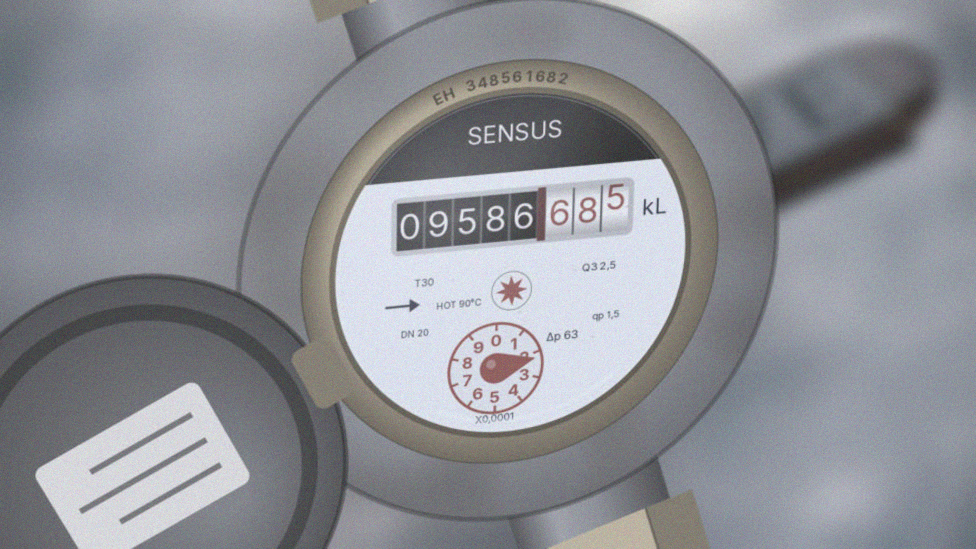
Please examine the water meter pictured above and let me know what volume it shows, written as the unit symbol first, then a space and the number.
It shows kL 9586.6852
